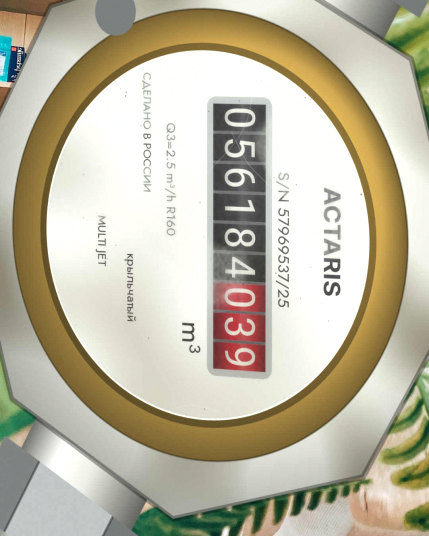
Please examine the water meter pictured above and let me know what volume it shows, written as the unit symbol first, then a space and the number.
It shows m³ 56184.039
